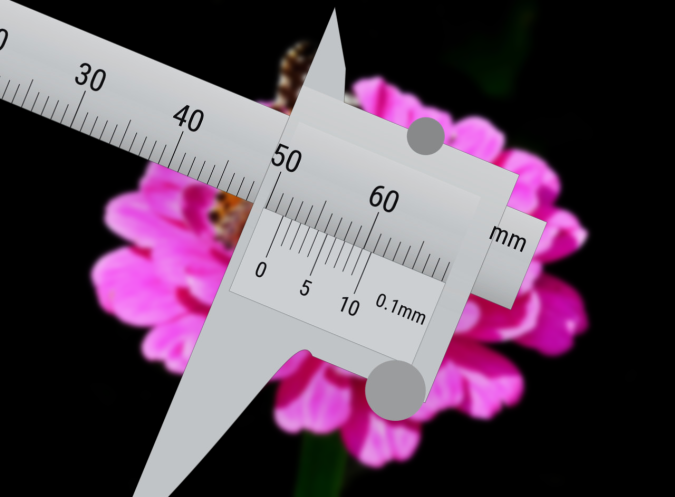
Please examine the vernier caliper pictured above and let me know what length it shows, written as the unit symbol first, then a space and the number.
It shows mm 51.8
